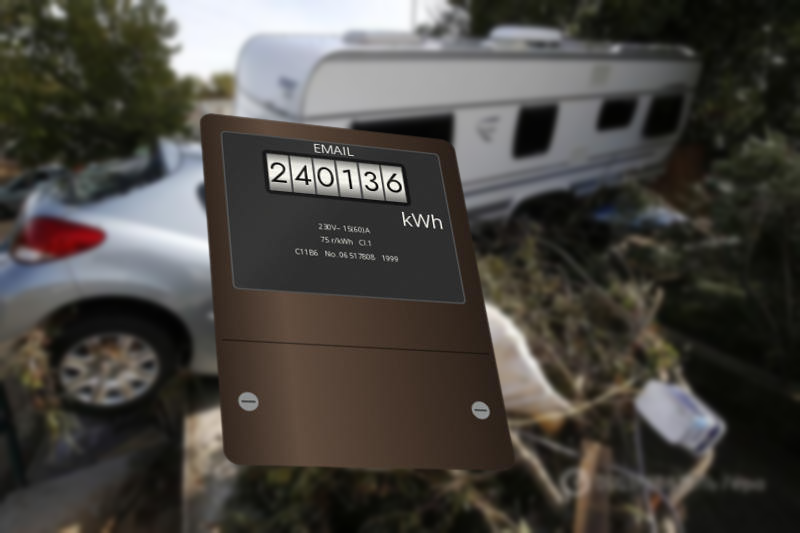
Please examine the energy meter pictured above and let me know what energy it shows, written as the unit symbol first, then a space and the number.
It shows kWh 240136
